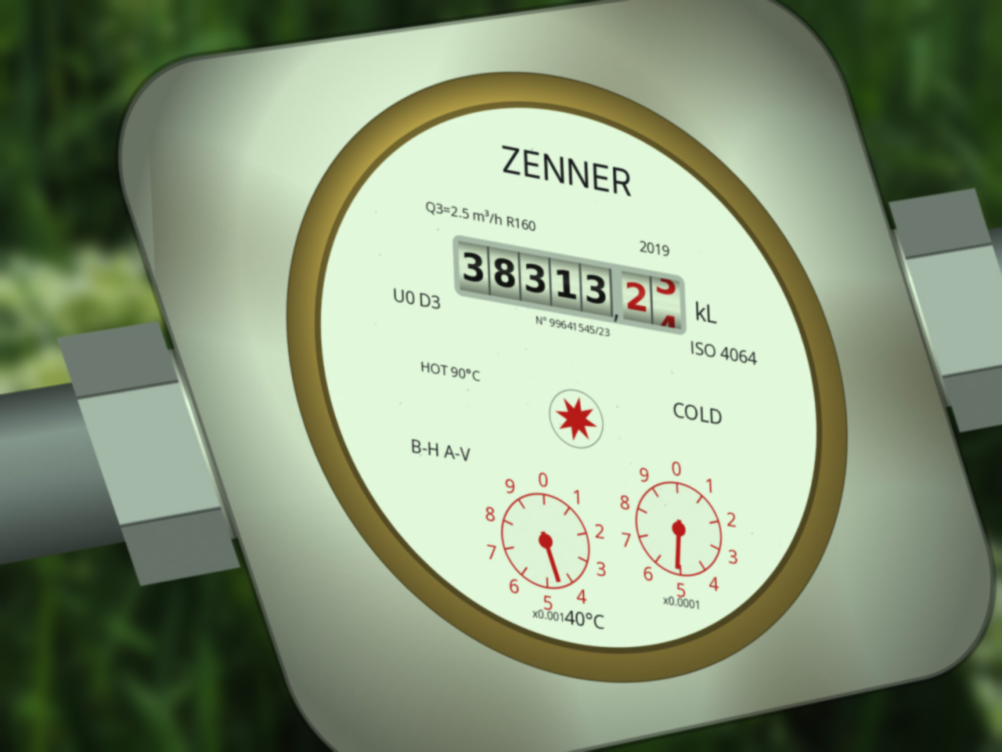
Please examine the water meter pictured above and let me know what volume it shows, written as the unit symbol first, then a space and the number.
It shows kL 38313.2345
